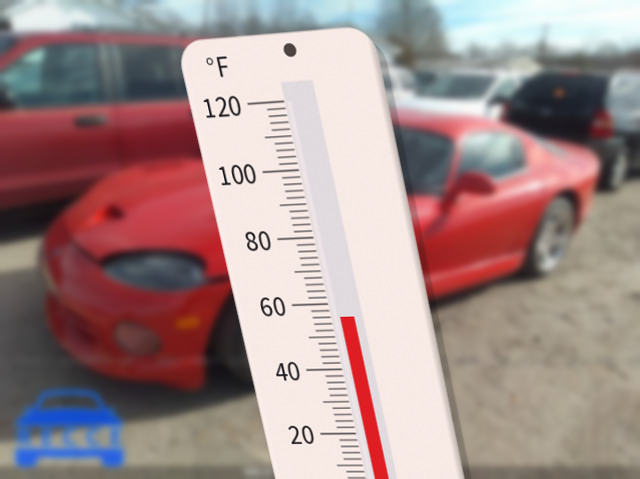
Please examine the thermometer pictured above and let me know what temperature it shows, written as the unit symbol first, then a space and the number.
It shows °F 56
